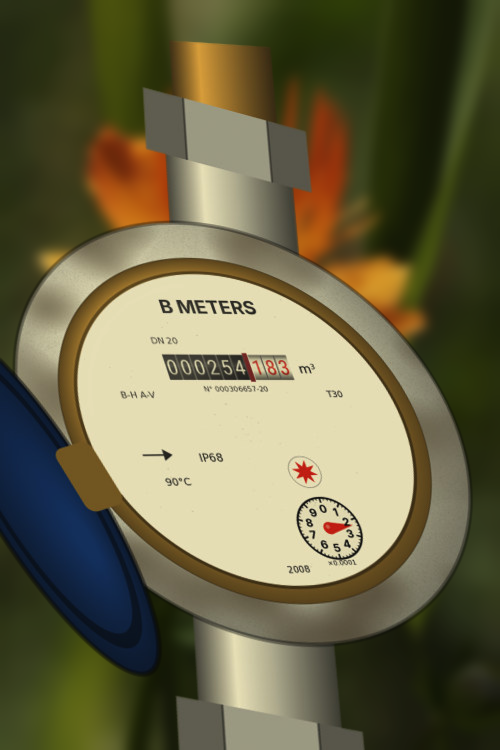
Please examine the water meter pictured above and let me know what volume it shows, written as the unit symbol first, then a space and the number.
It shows m³ 254.1832
